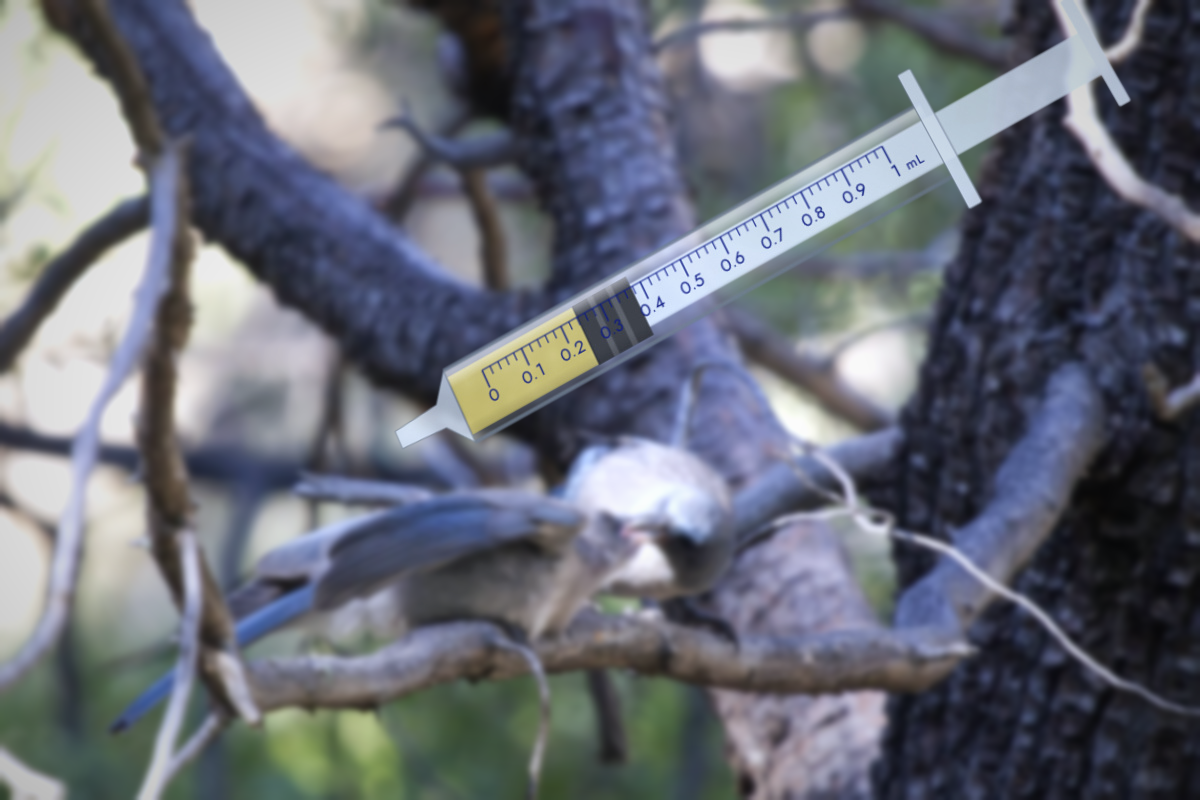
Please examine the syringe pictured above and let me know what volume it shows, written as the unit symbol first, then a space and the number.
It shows mL 0.24
